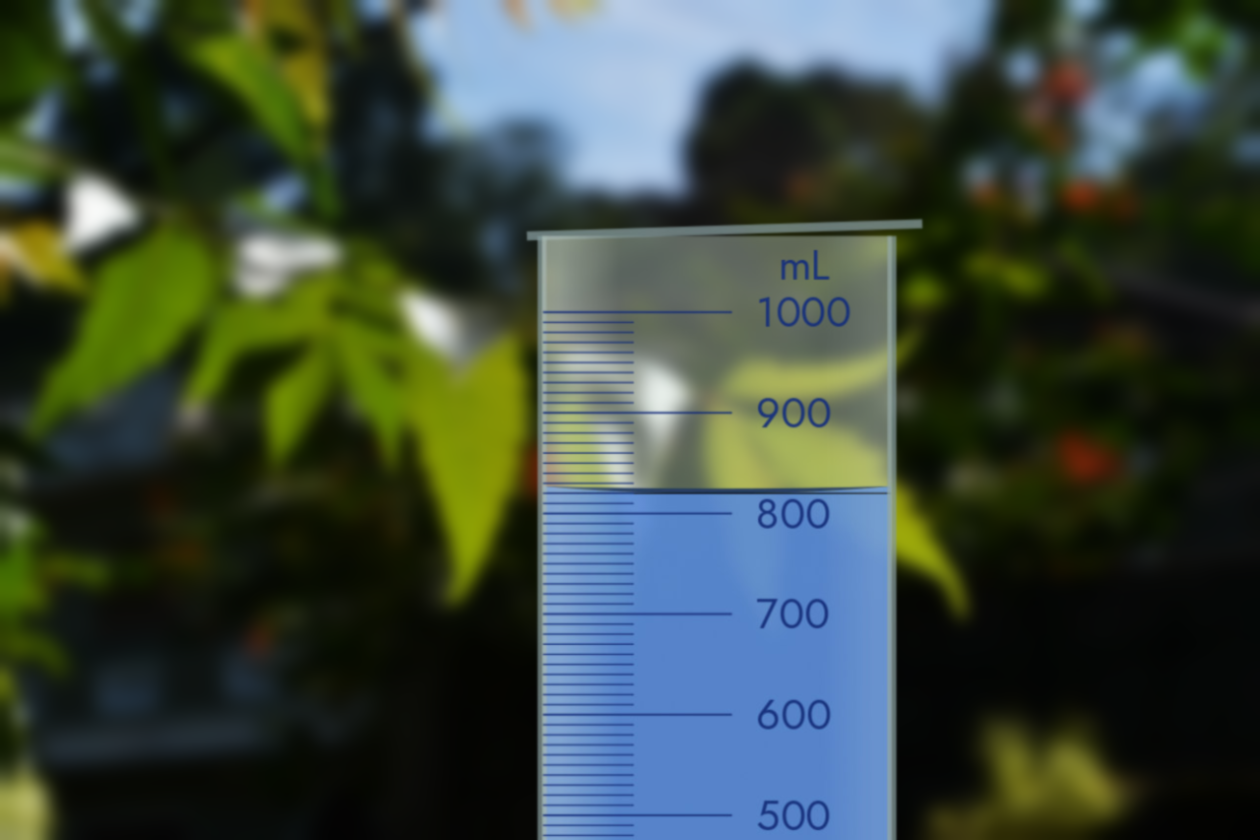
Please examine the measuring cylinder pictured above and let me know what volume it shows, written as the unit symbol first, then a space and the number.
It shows mL 820
